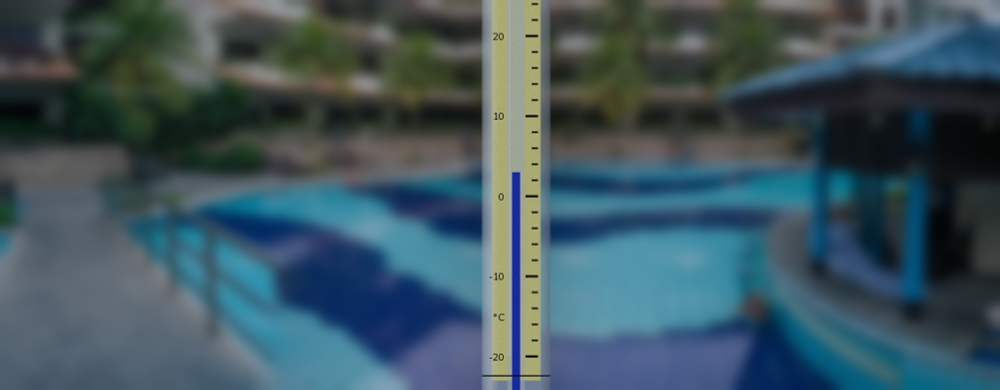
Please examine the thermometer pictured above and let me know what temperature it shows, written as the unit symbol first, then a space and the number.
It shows °C 3
